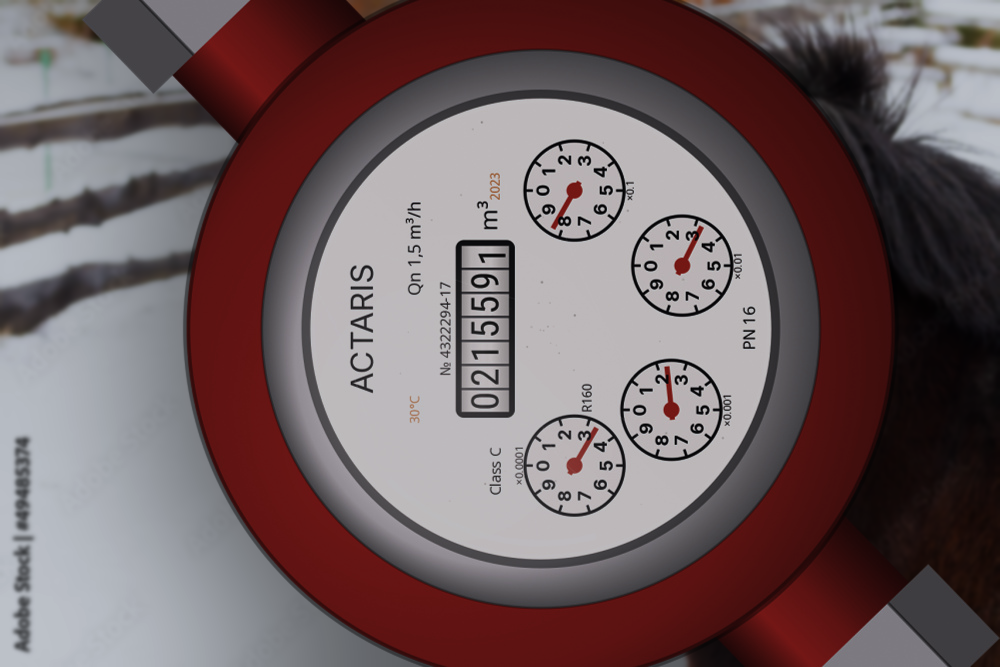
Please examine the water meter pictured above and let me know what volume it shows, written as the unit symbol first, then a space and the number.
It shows m³ 215590.8323
